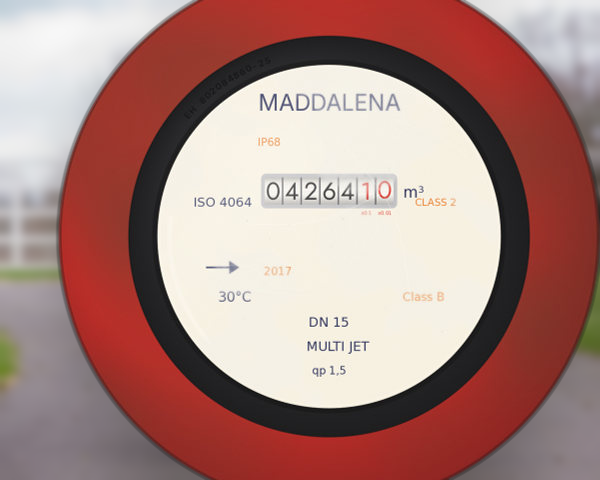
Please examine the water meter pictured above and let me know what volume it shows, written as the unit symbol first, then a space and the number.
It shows m³ 4264.10
